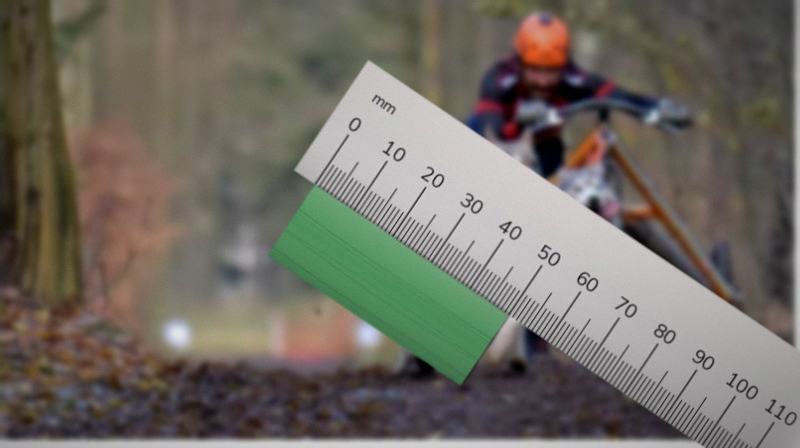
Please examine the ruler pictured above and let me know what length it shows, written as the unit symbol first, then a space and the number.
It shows mm 50
